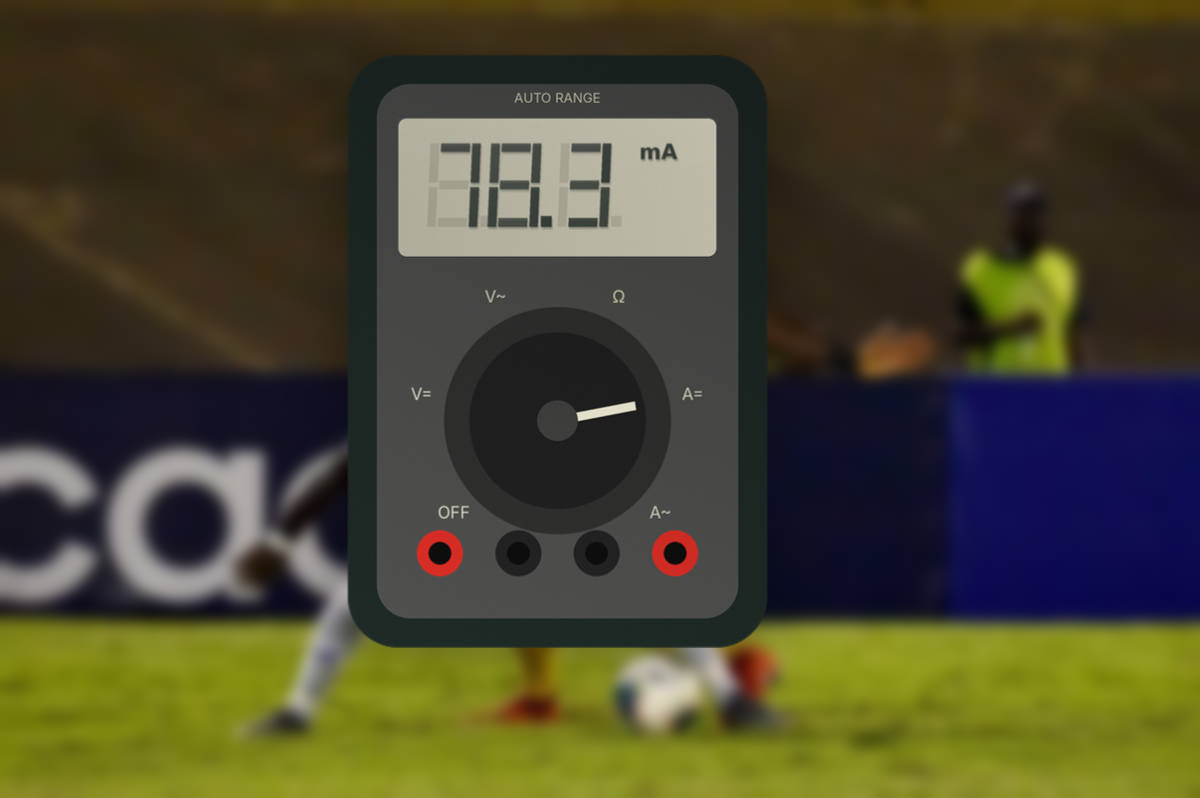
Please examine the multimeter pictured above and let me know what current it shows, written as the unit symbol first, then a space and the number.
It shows mA 78.3
